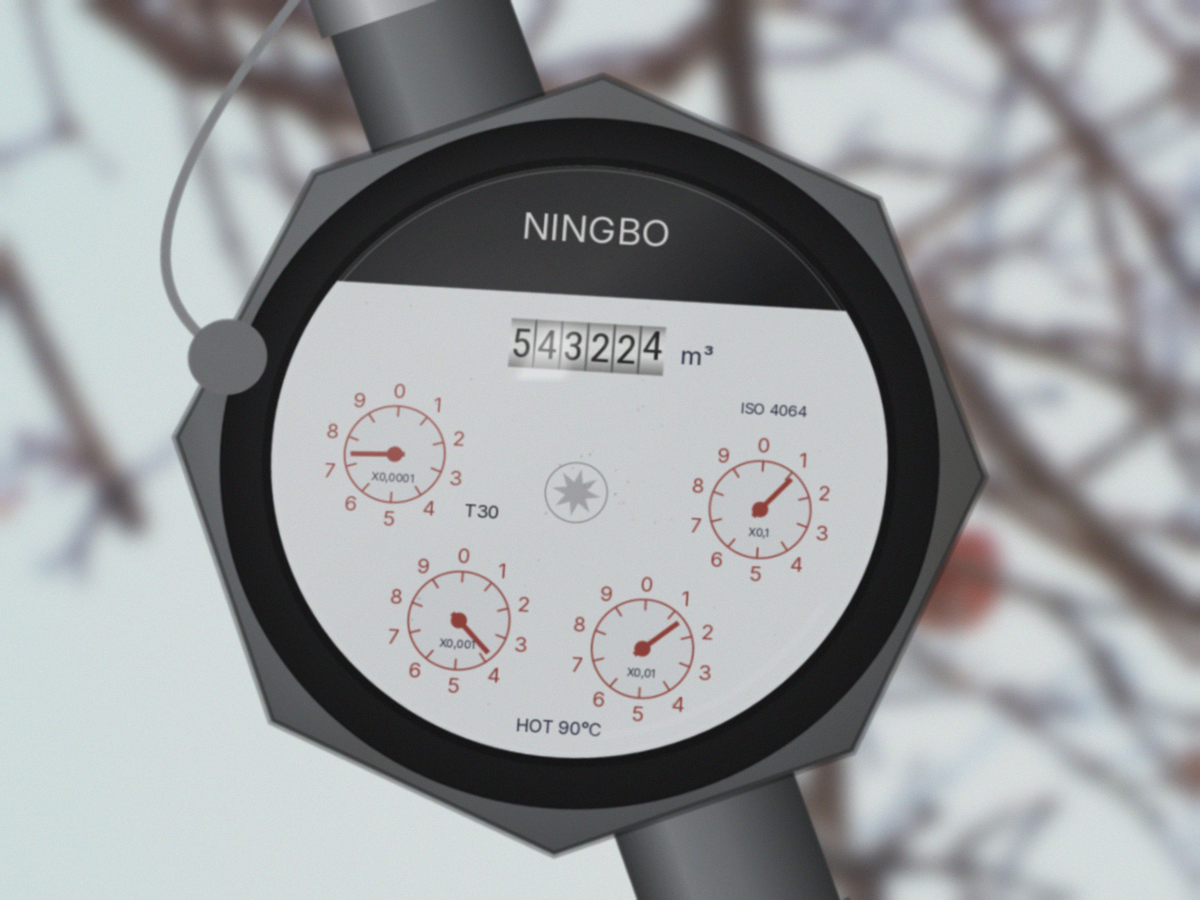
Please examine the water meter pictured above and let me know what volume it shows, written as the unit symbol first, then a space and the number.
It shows m³ 543224.1137
